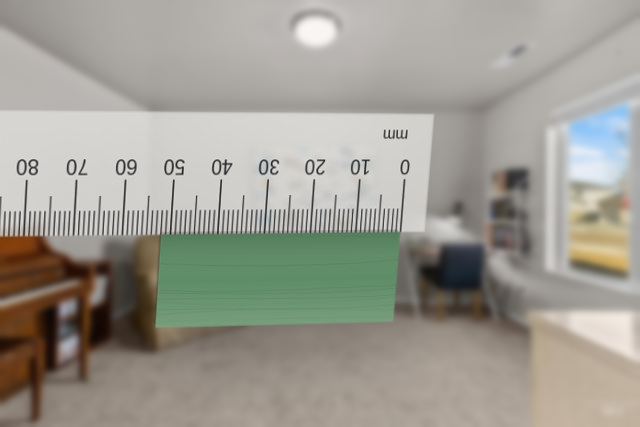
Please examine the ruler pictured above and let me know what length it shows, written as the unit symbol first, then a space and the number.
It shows mm 52
